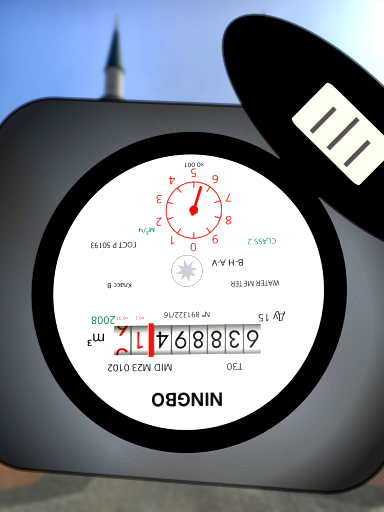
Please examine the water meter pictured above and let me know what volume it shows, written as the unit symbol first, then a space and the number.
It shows m³ 638894.155
